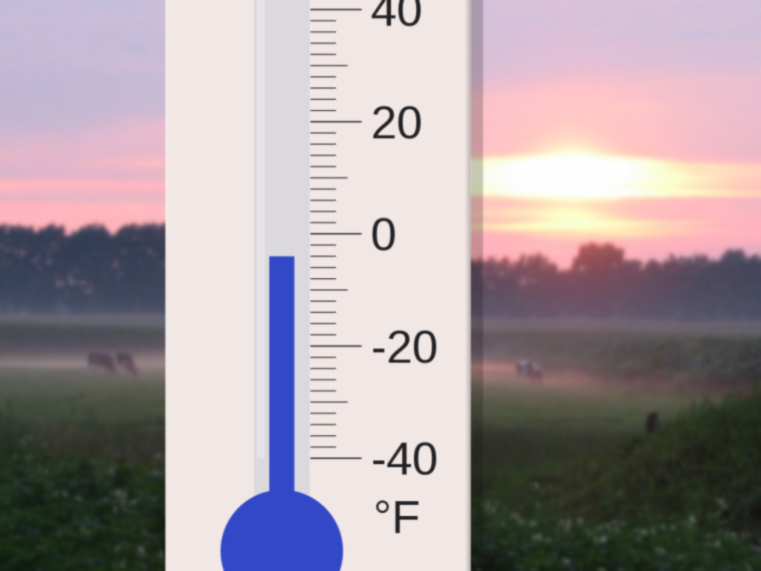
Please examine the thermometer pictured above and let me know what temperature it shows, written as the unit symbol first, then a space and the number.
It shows °F -4
